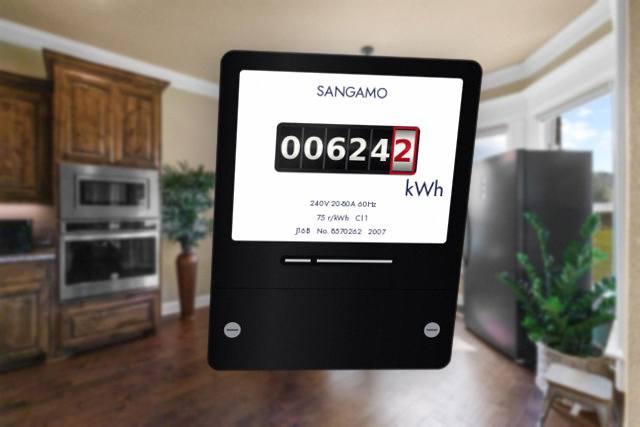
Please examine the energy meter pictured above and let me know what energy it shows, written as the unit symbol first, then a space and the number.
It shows kWh 624.2
